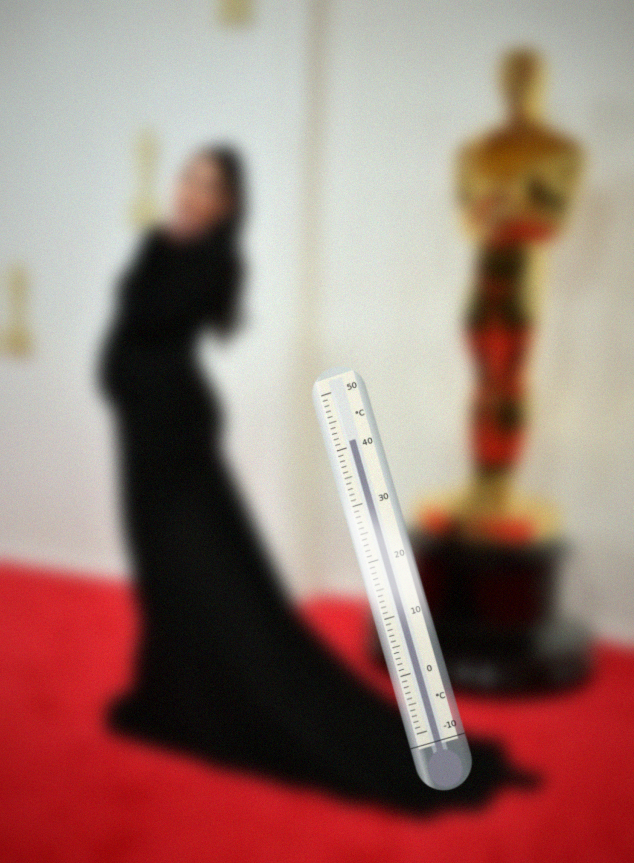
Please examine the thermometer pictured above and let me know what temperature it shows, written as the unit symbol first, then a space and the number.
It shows °C 41
